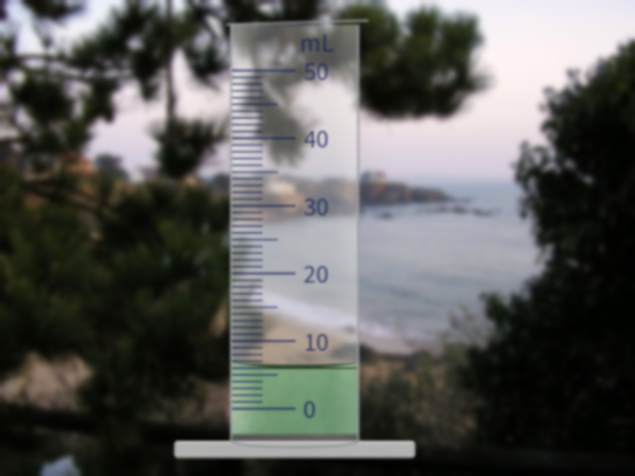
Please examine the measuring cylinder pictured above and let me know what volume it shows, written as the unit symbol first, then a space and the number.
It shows mL 6
